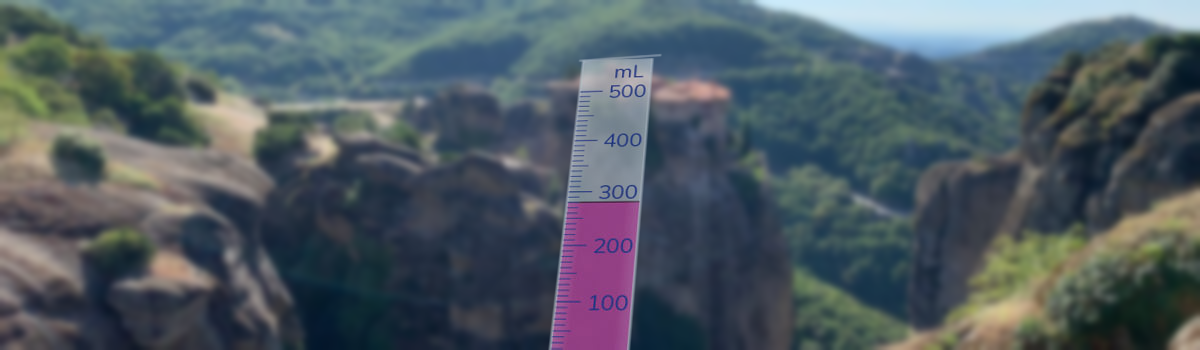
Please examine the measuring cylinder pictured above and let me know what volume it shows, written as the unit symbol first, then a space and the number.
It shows mL 280
